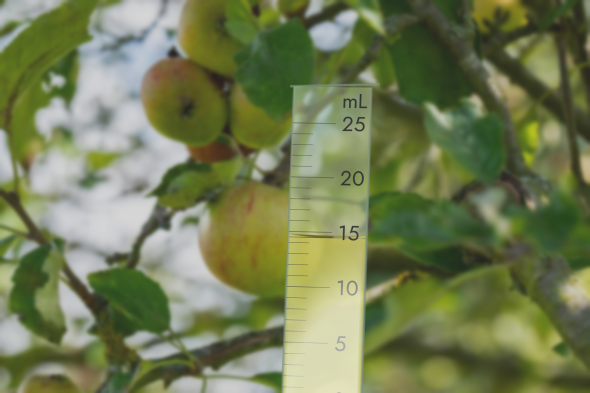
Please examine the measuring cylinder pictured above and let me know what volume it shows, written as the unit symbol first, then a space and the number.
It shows mL 14.5
